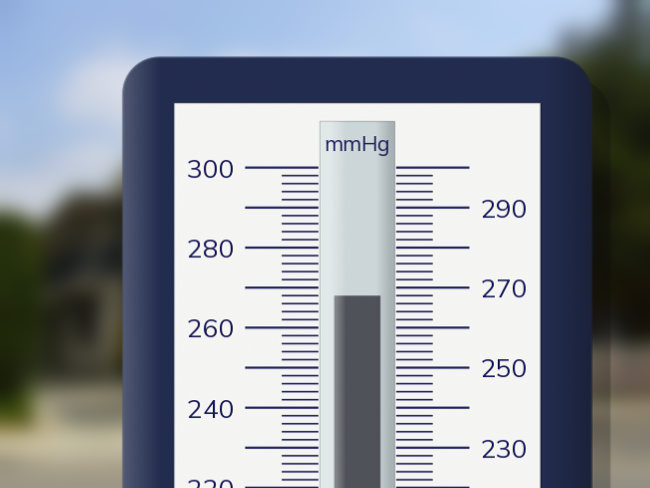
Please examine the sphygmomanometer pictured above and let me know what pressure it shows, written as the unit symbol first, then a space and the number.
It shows mmHg 268
